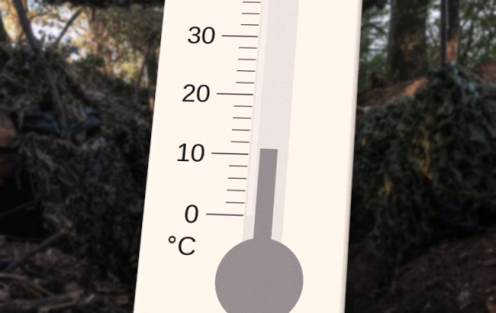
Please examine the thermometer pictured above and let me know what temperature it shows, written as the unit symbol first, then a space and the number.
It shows °C 11
